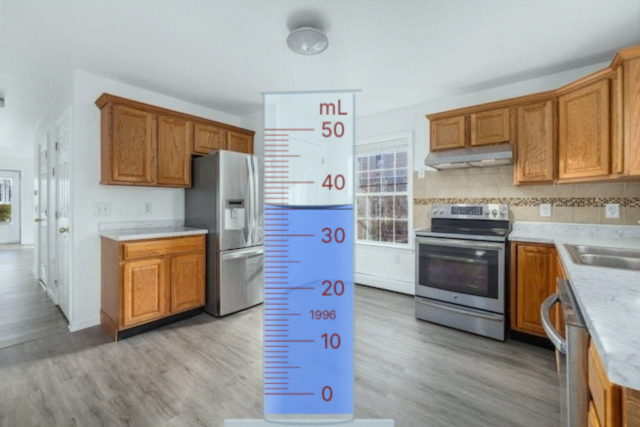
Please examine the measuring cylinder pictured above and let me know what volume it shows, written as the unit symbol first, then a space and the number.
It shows mL 35
